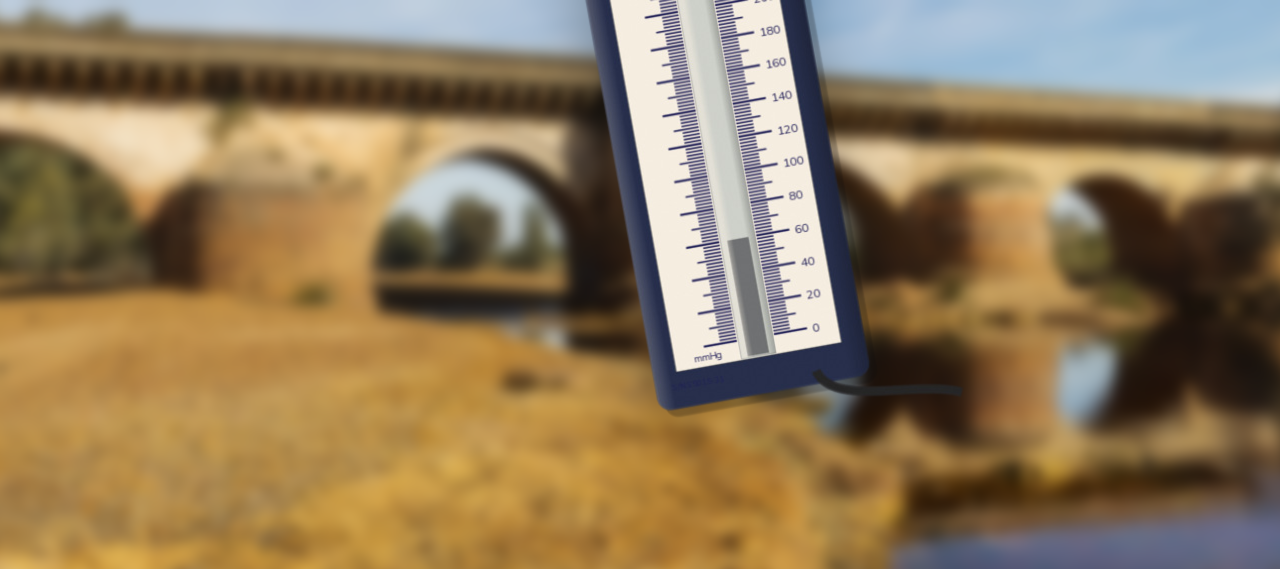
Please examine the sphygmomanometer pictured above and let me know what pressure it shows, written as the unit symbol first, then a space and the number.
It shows mmHg 60
